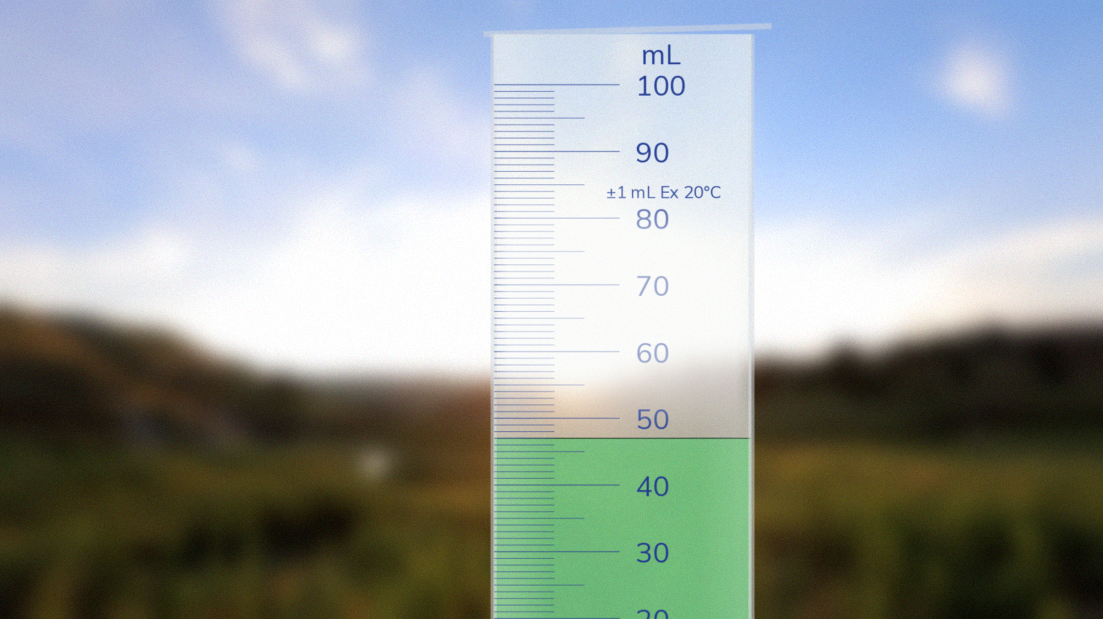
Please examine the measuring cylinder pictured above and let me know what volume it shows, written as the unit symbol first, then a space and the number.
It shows mL 47
